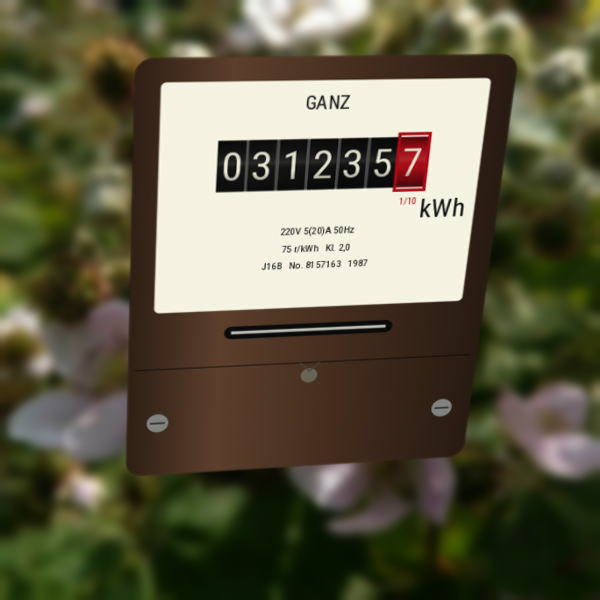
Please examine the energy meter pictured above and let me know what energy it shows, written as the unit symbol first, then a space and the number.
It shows kWh 31235.7
